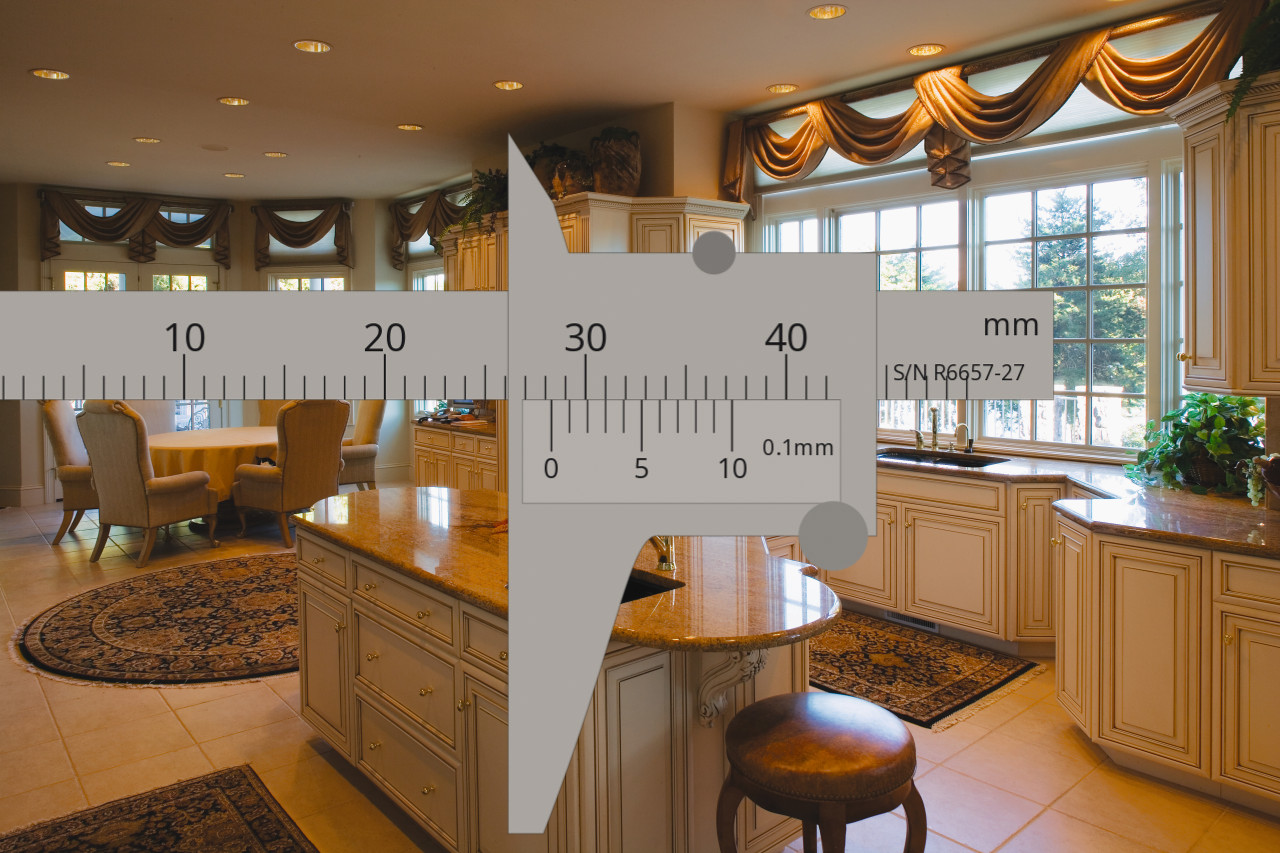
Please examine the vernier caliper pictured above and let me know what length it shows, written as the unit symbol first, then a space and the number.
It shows mm 28.3
